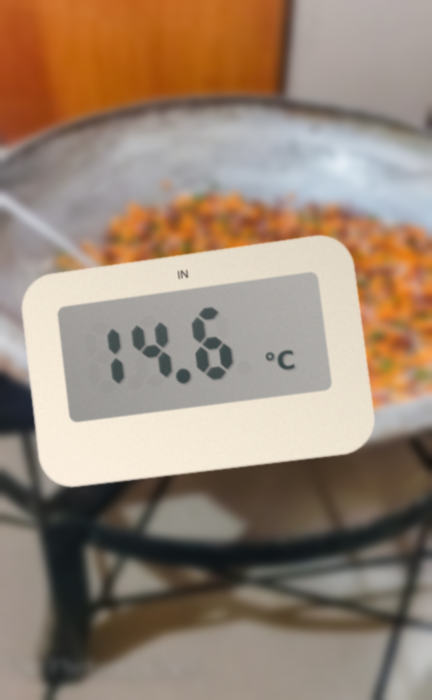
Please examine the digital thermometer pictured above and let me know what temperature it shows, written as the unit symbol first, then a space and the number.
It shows °C 14.6
